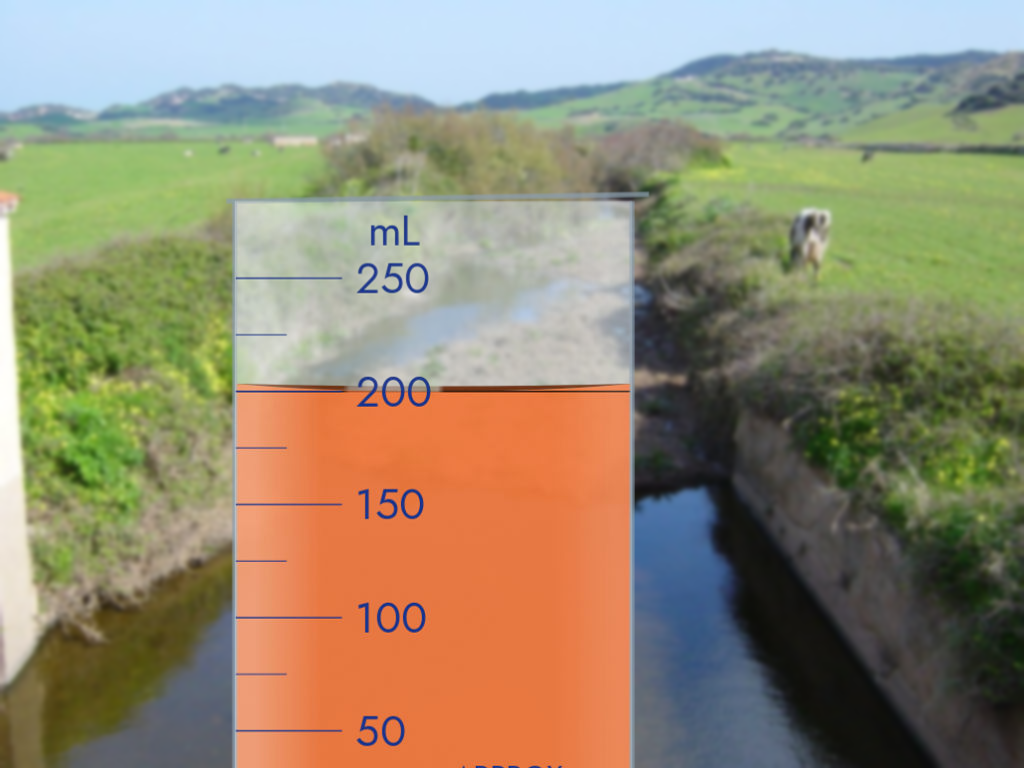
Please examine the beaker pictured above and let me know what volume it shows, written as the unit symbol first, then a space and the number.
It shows mL 200
